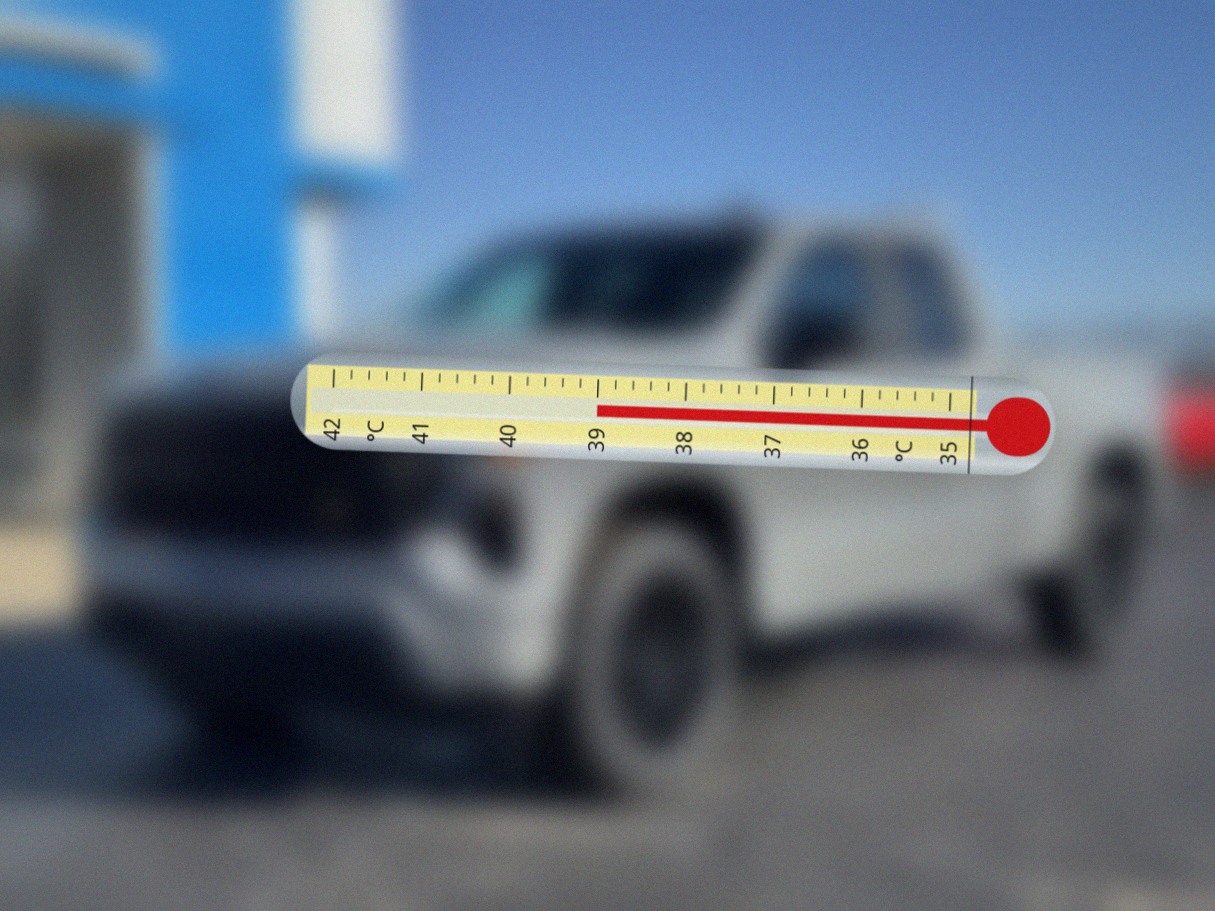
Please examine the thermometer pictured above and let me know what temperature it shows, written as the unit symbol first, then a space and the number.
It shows °C 39
